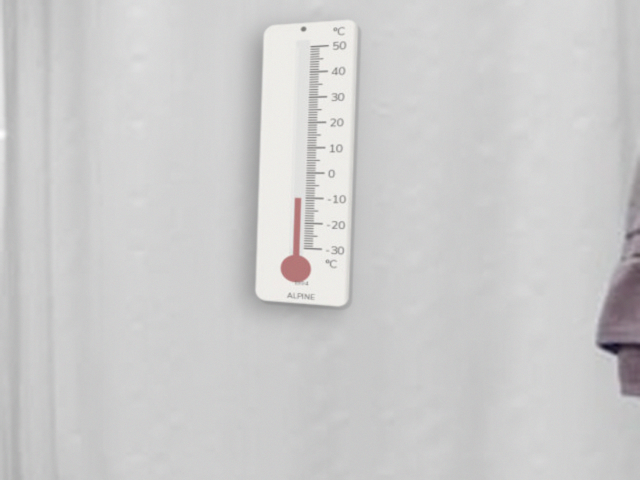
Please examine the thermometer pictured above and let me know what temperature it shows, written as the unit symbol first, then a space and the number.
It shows °C -10
